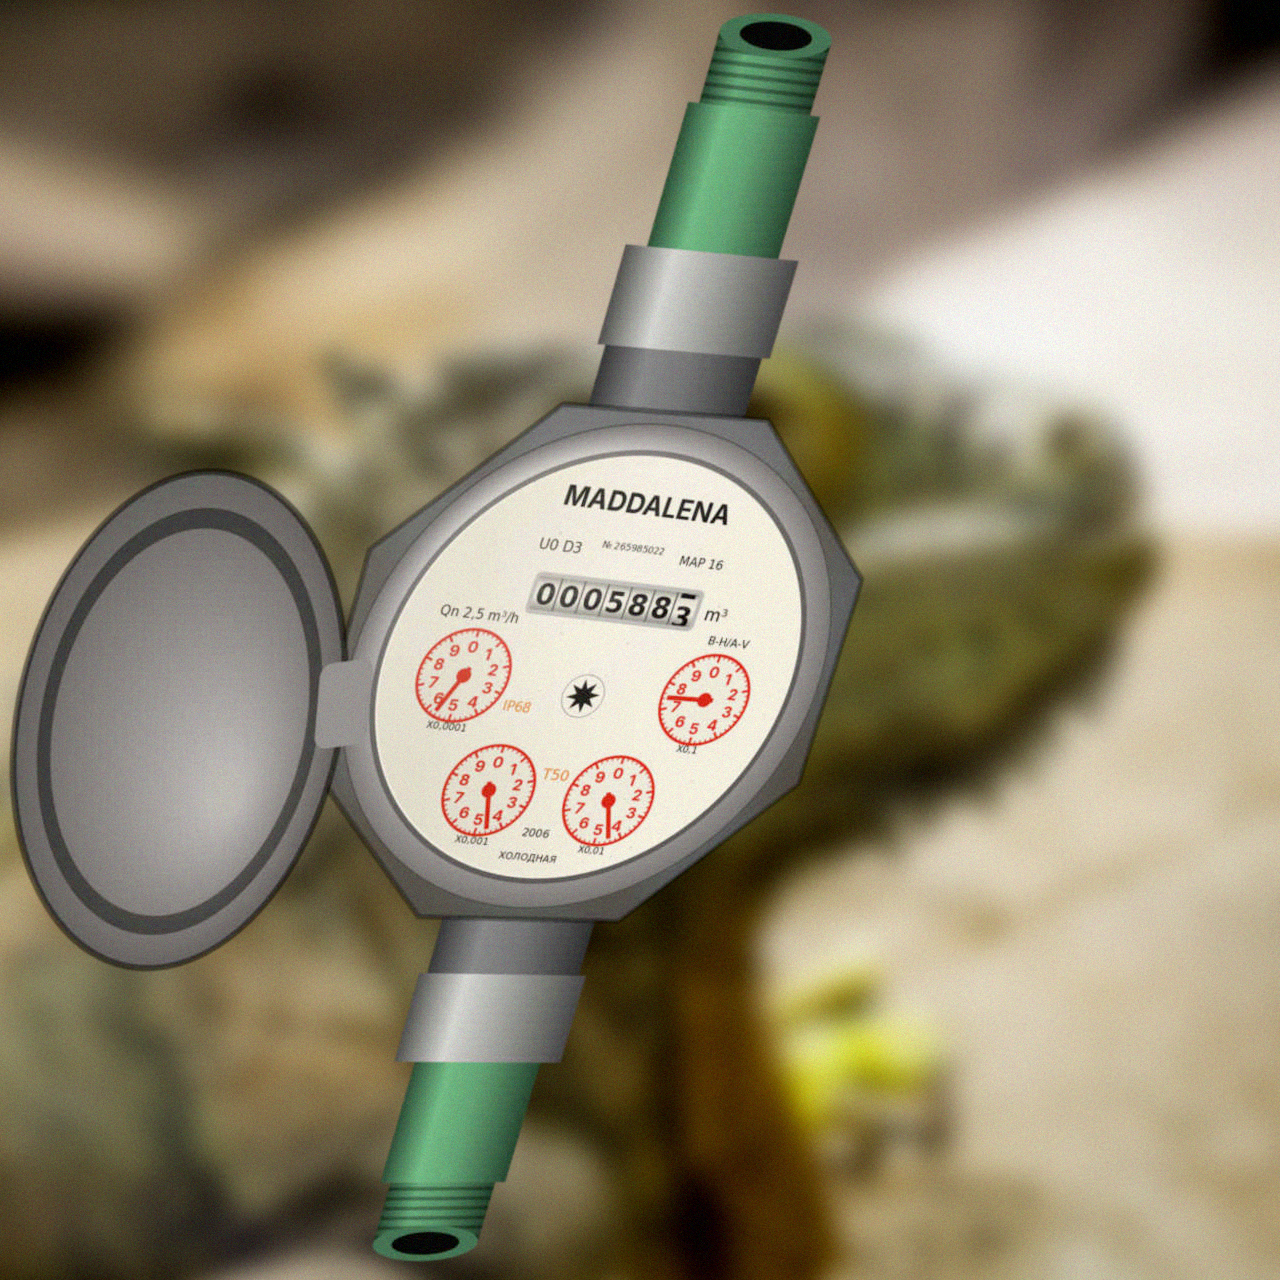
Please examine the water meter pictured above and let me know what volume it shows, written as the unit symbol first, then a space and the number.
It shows m³ 5882.7445
